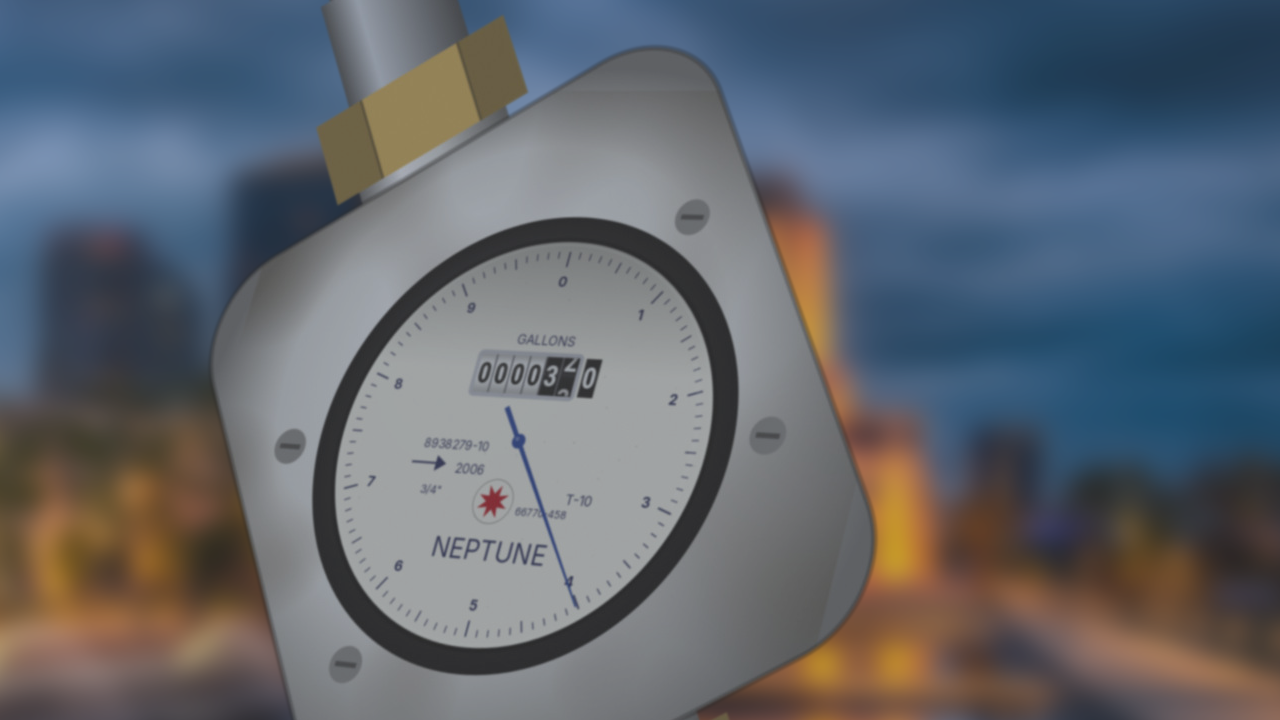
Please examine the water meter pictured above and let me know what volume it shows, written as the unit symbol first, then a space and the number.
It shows gal 324.0
